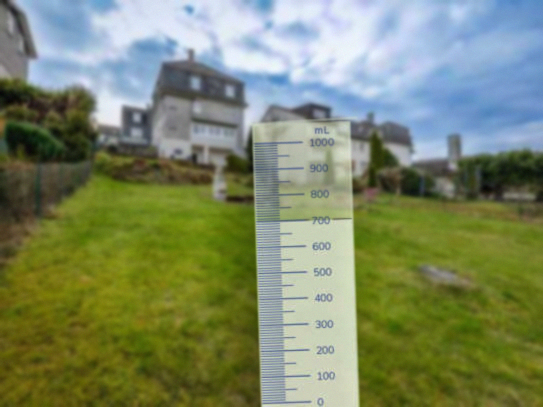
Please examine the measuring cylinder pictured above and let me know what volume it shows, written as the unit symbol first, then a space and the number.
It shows mL 700
